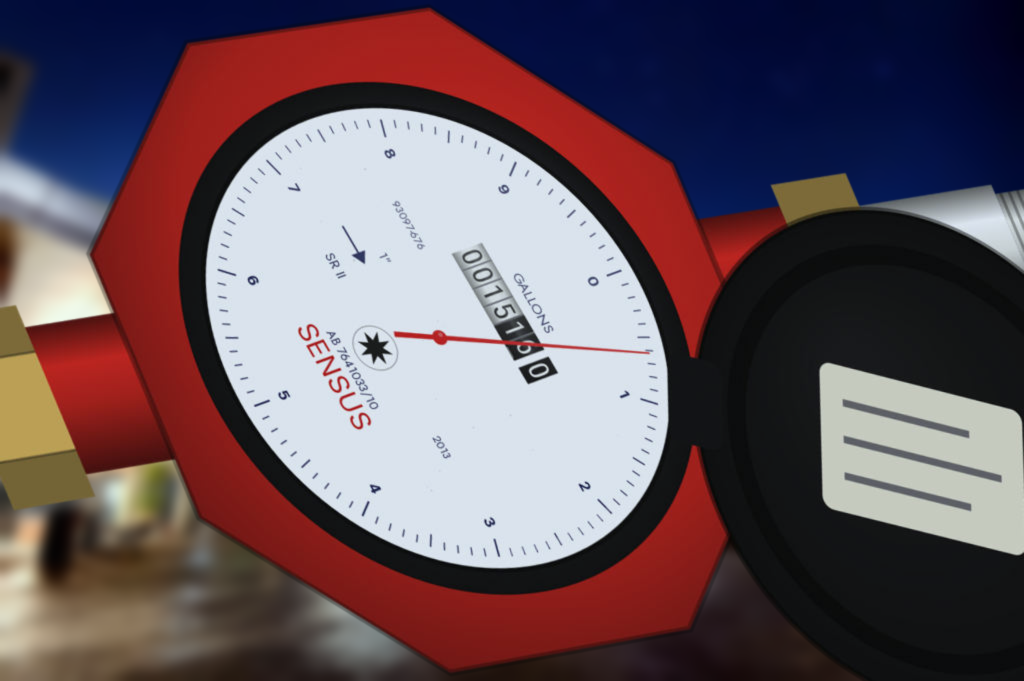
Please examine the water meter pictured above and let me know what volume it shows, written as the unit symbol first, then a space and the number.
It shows gal 15160.6
